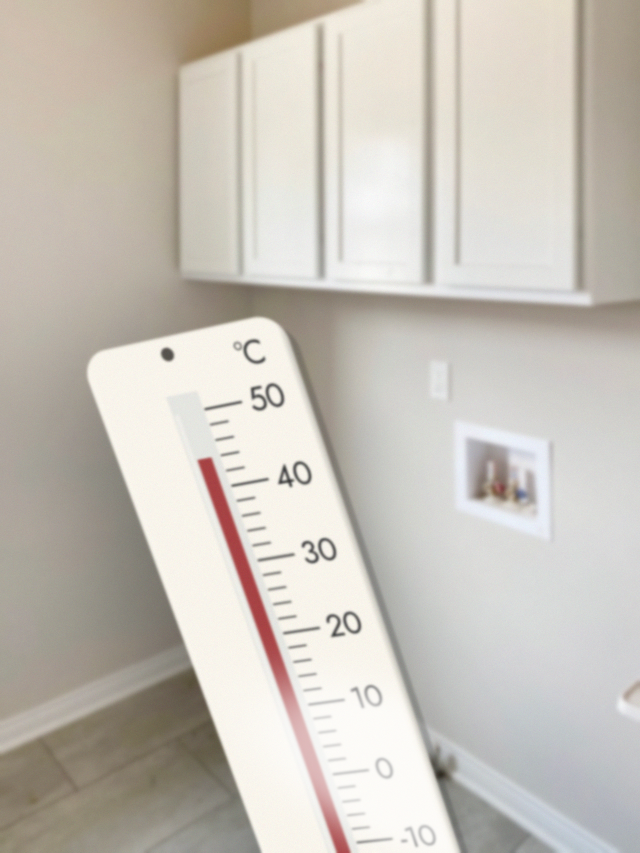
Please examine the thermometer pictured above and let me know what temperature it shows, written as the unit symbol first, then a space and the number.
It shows °C 44
